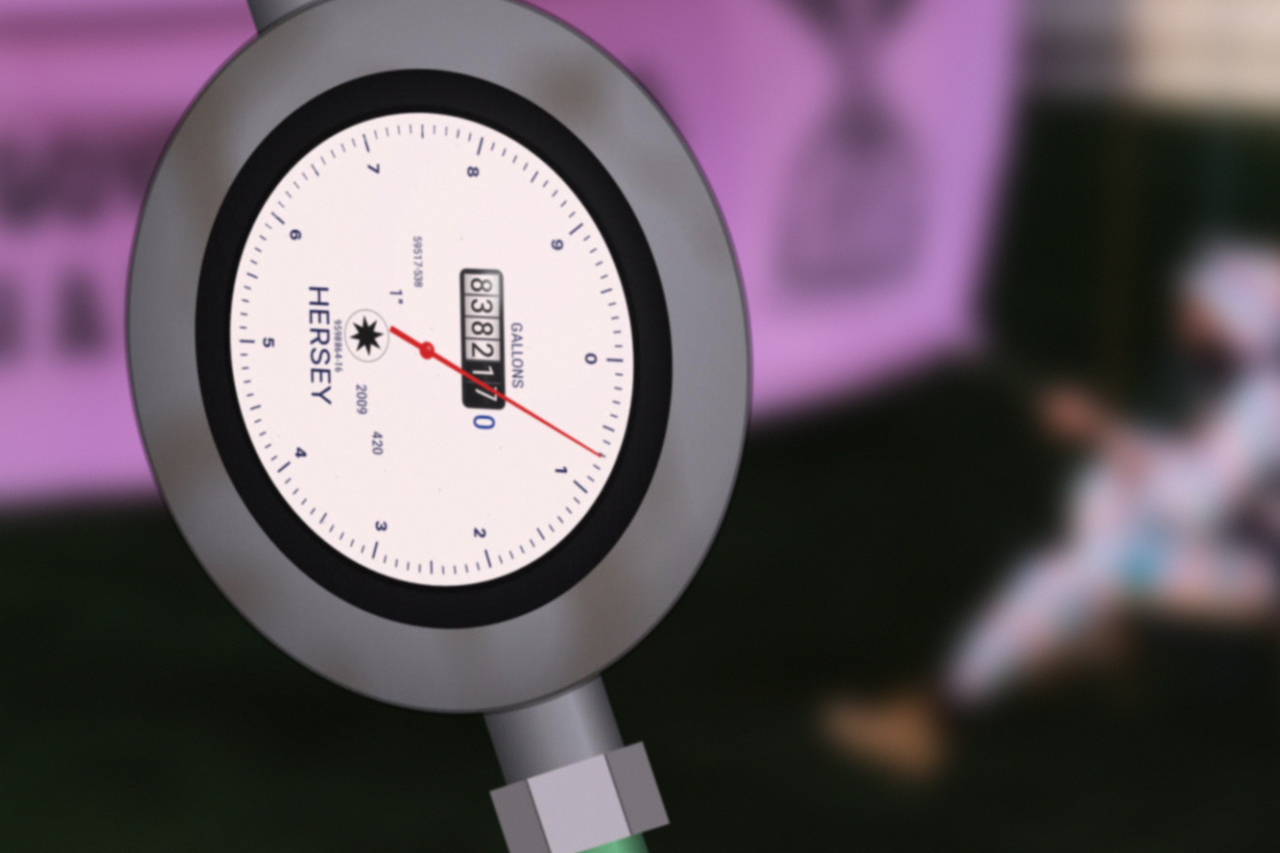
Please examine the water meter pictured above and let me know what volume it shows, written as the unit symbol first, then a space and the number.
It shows gal 8382170.7
